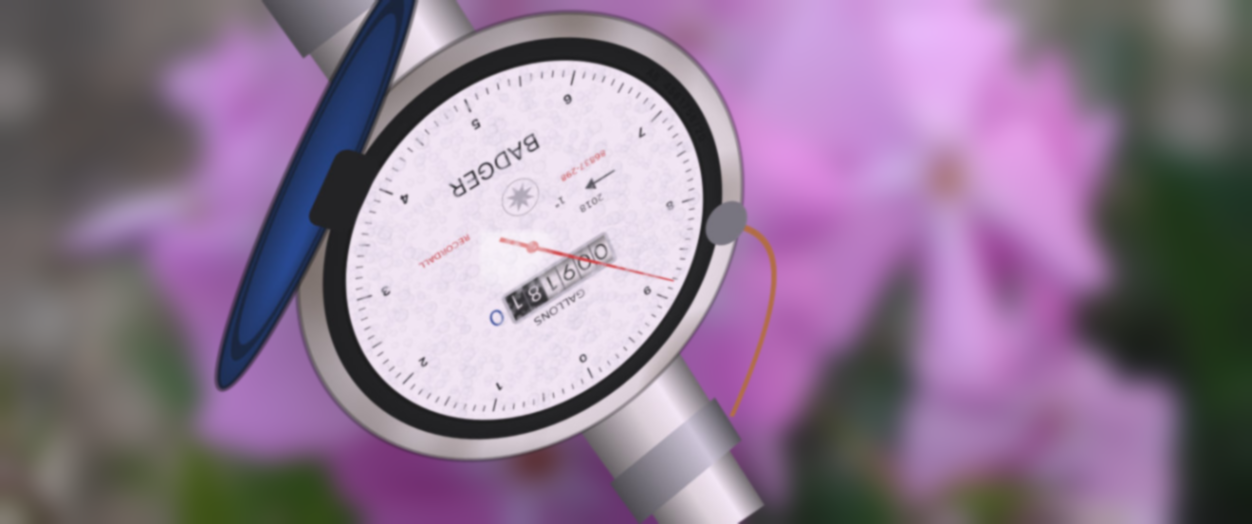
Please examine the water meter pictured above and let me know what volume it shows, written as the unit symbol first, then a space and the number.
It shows gal 91808.8
